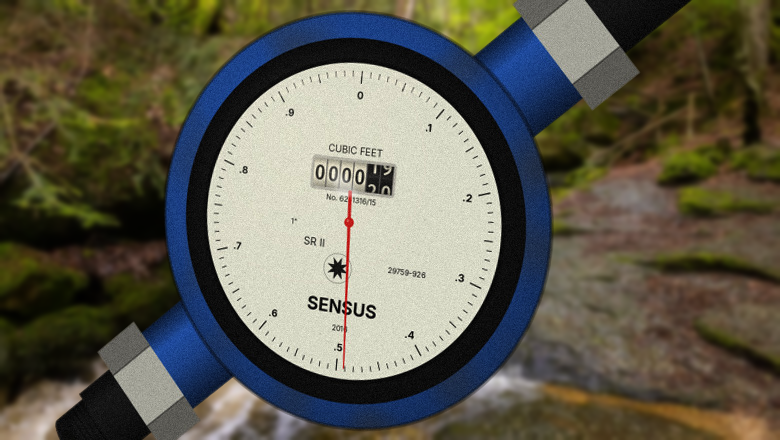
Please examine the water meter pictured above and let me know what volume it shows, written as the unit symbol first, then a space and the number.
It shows ft³ 19.49
